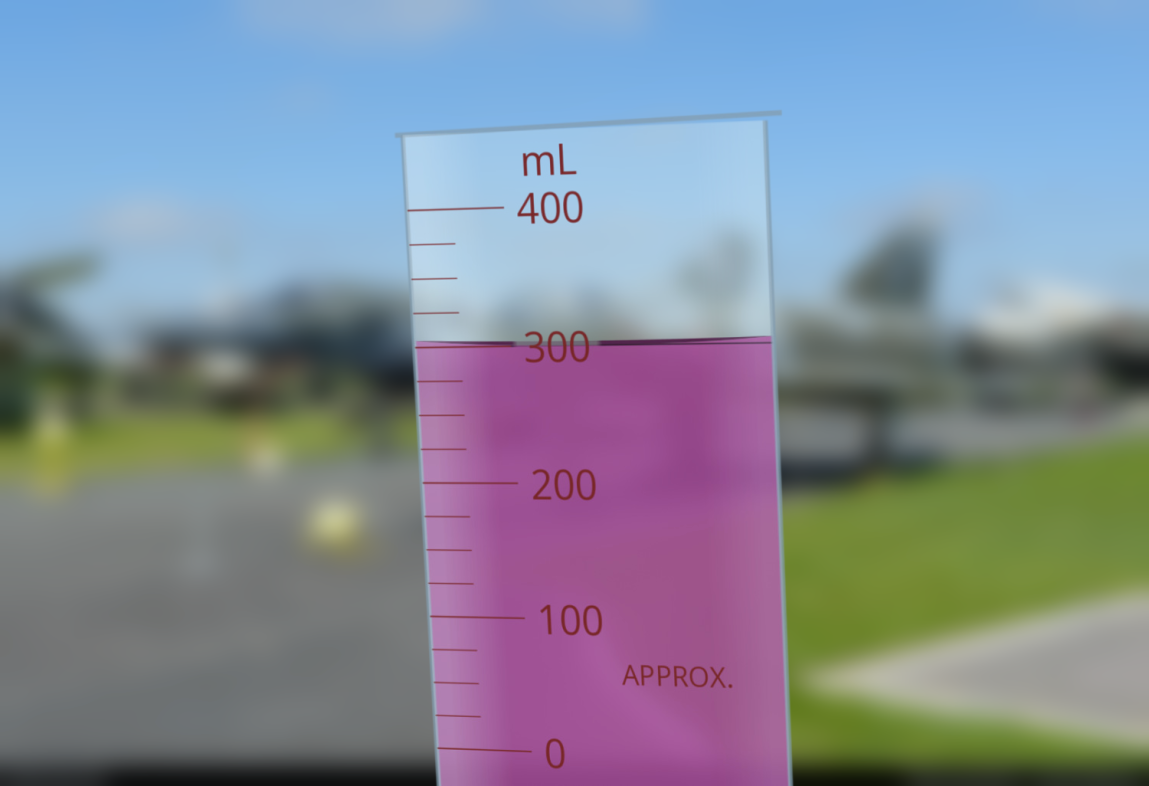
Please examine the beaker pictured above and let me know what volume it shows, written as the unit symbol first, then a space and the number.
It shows mL 300
